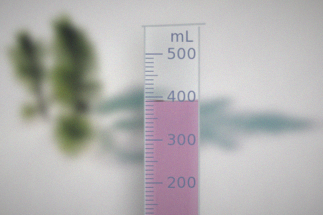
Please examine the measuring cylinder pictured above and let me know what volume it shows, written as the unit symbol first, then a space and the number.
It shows mL 390
